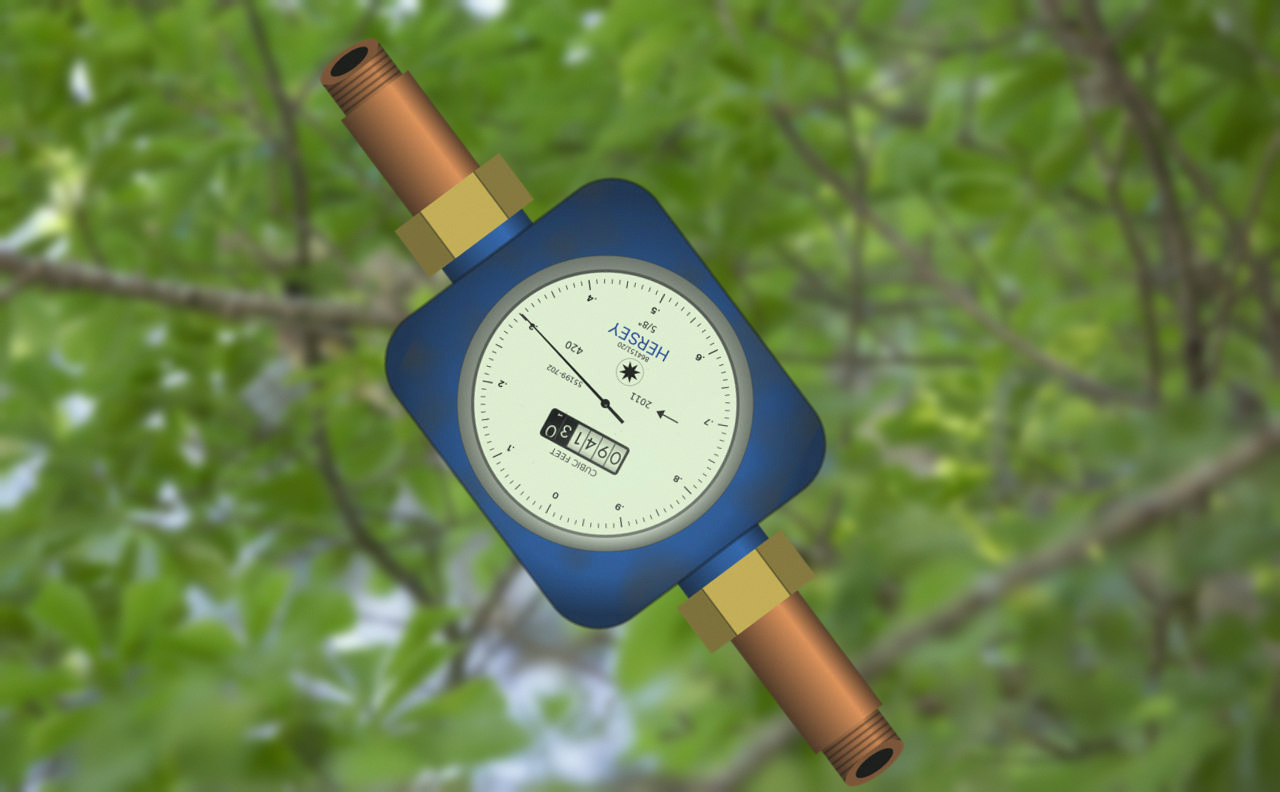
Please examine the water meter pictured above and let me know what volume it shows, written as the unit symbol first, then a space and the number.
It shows ft³ 94130.30
